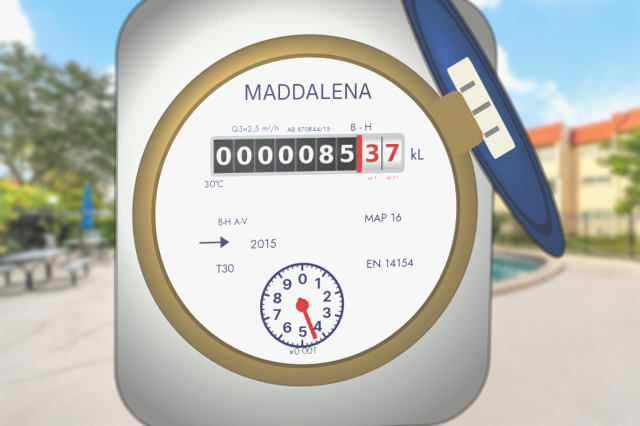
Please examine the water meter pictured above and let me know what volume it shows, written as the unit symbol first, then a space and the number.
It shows kL 85.374
